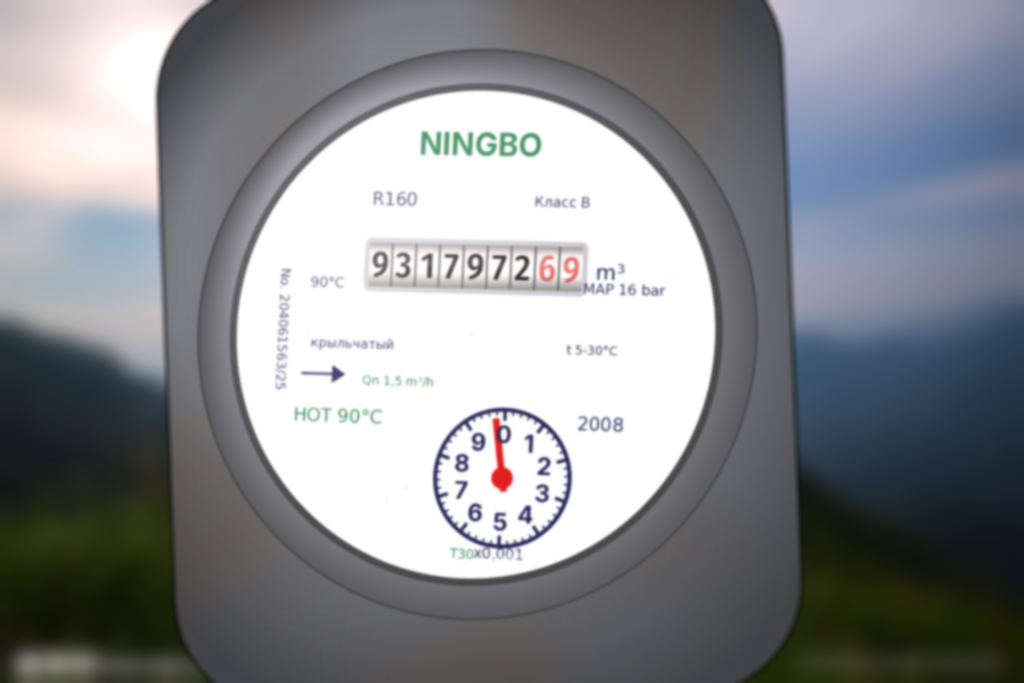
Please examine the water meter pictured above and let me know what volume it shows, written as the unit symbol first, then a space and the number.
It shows m³ 9317972.689
